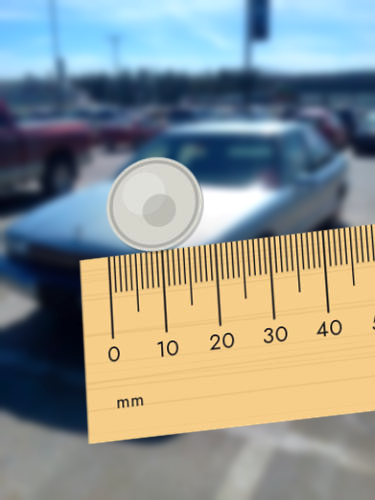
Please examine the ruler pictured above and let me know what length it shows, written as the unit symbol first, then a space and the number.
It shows mm 18
